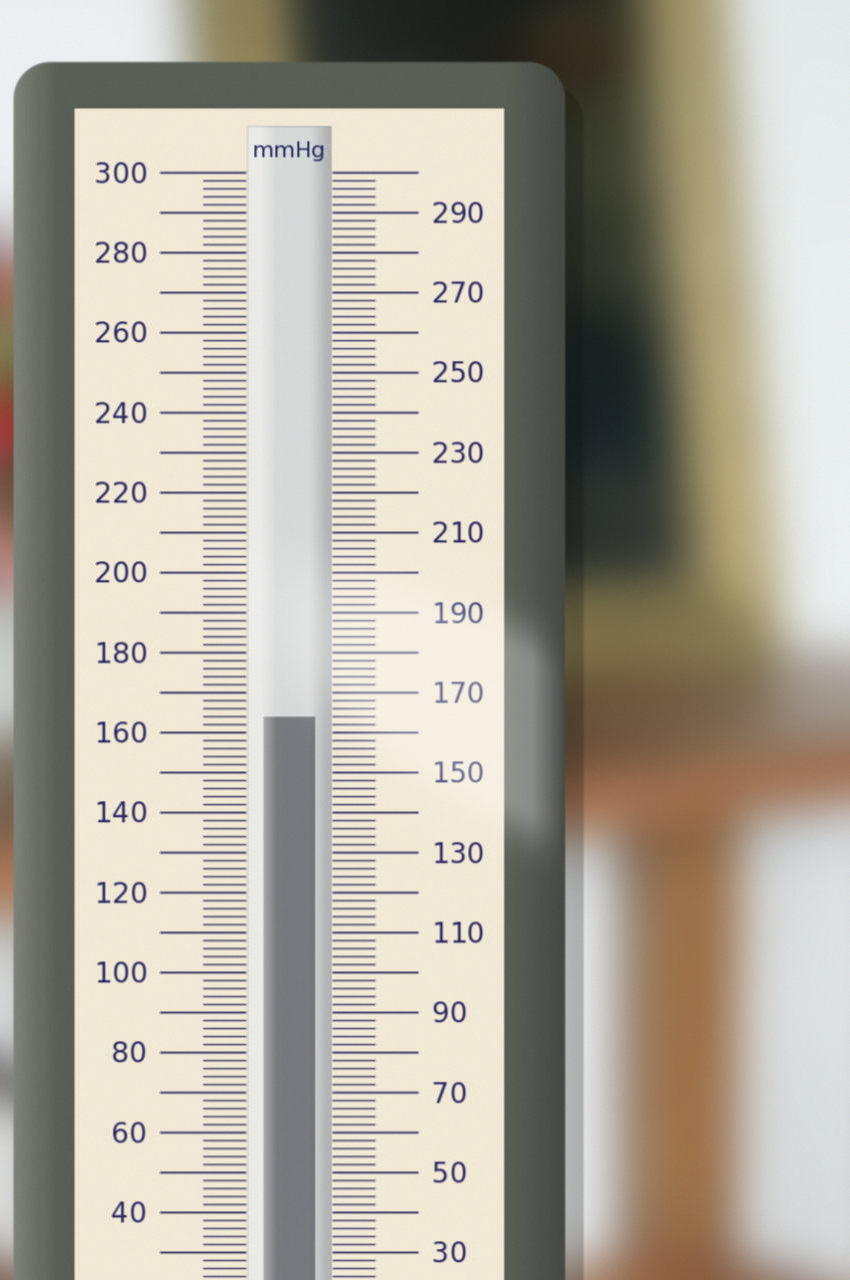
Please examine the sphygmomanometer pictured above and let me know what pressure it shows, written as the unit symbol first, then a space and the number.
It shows mmHg 164
